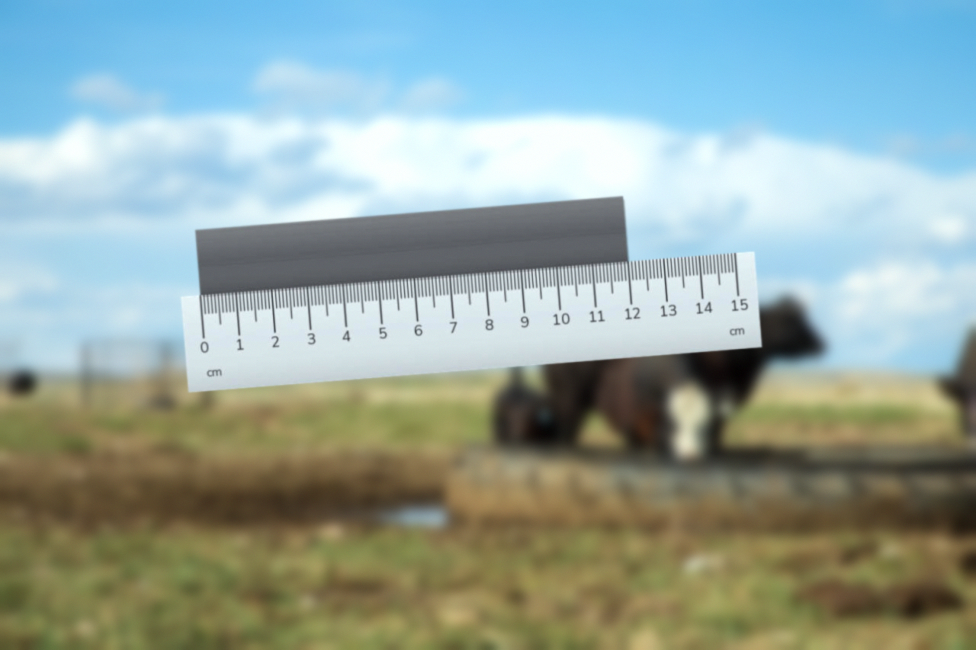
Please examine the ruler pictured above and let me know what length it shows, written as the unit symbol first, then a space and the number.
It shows cm 12
